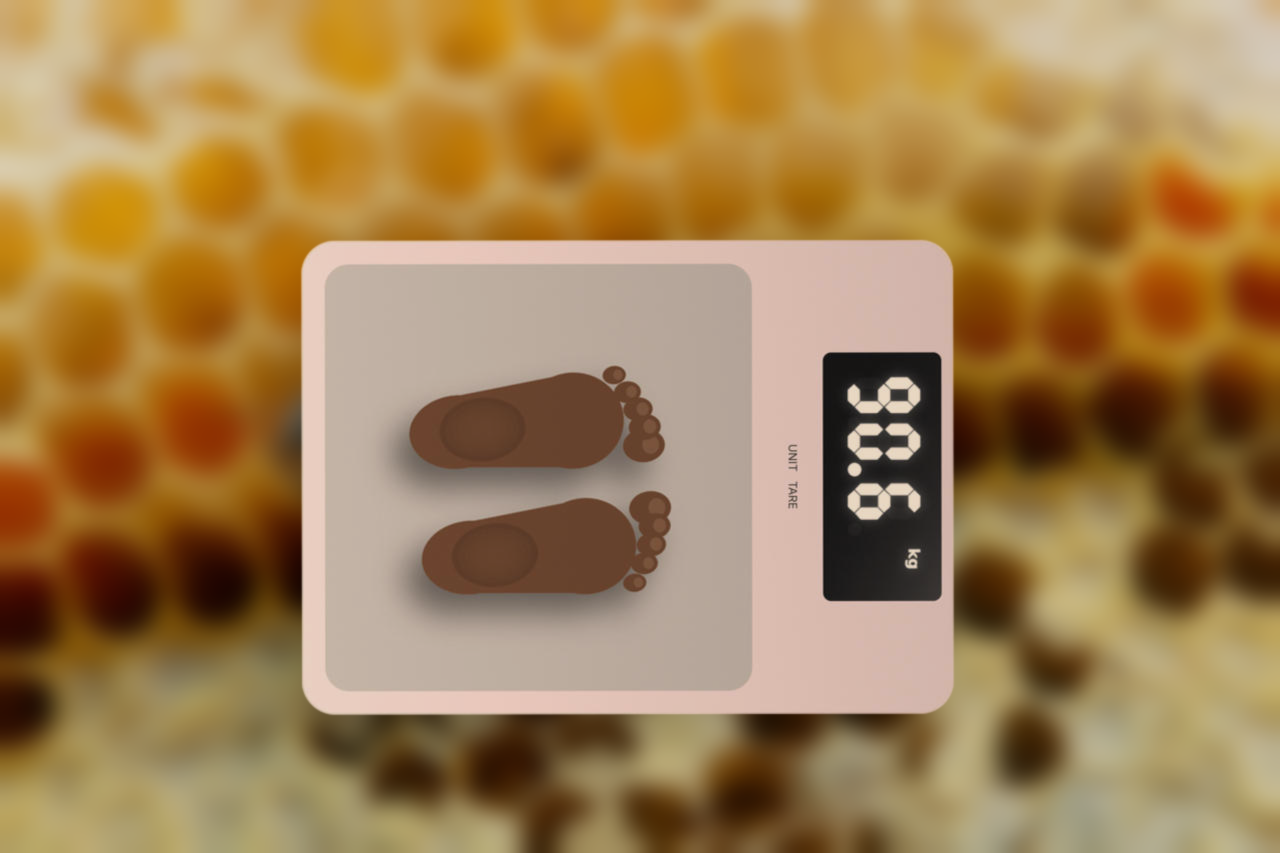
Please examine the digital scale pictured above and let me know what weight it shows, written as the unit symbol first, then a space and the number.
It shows kg 90.6
